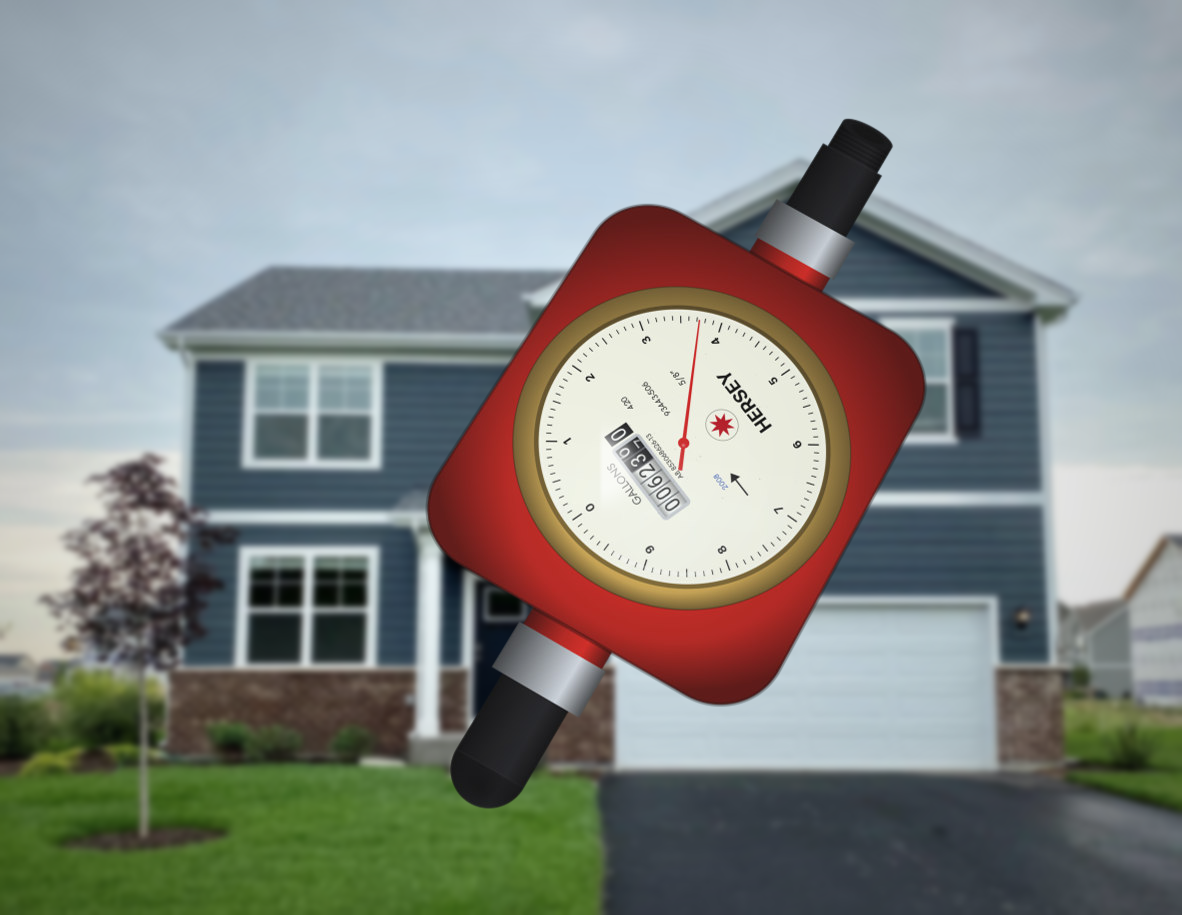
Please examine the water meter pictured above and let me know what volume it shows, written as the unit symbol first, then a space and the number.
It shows gal 62363.7
